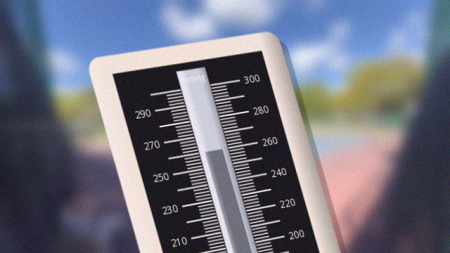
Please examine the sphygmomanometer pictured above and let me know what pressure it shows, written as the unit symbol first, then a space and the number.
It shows mmHg 260
